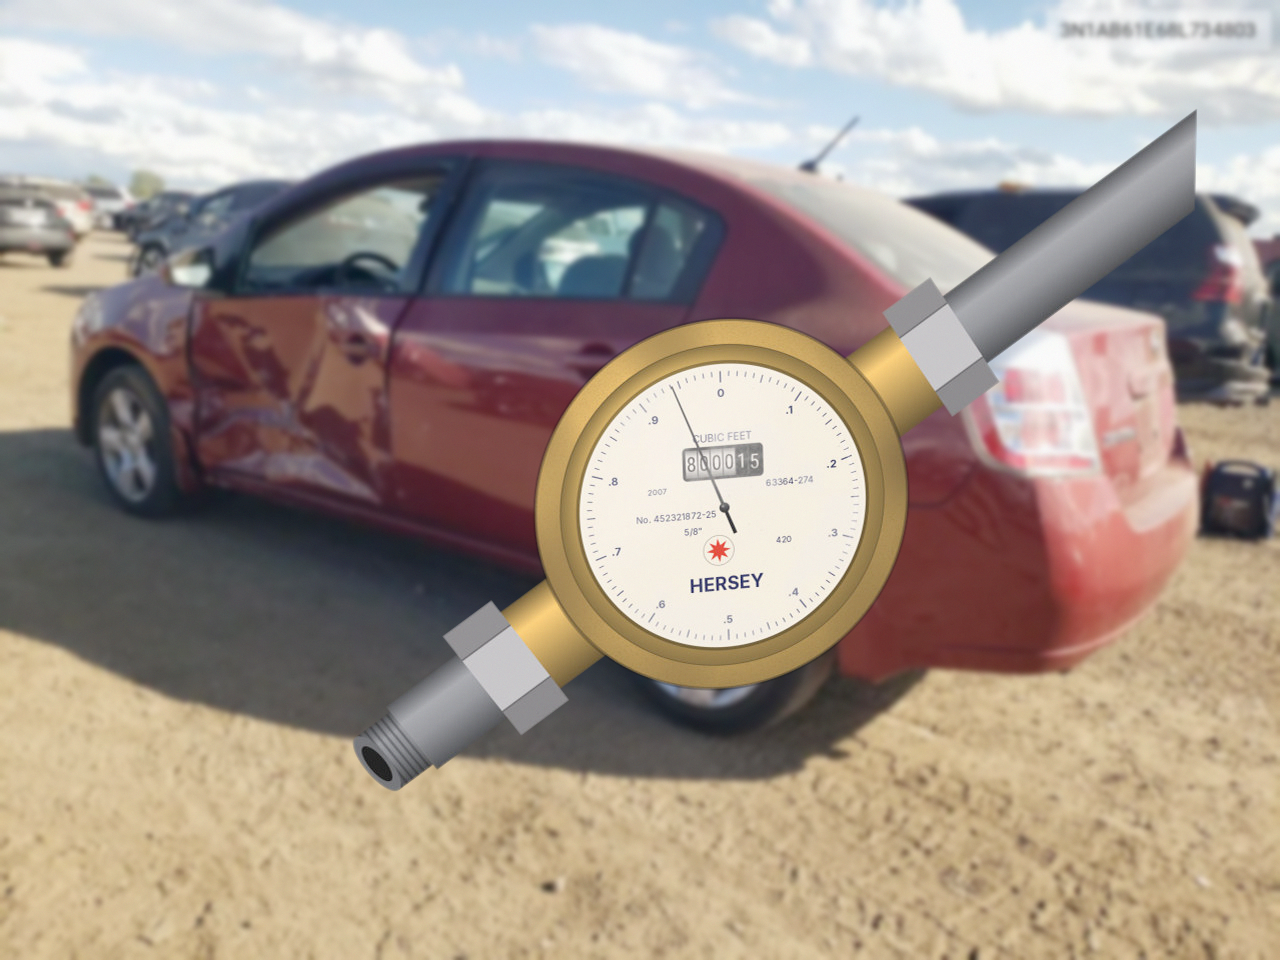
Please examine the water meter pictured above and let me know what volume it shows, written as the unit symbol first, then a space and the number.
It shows ft³ 800014.94
